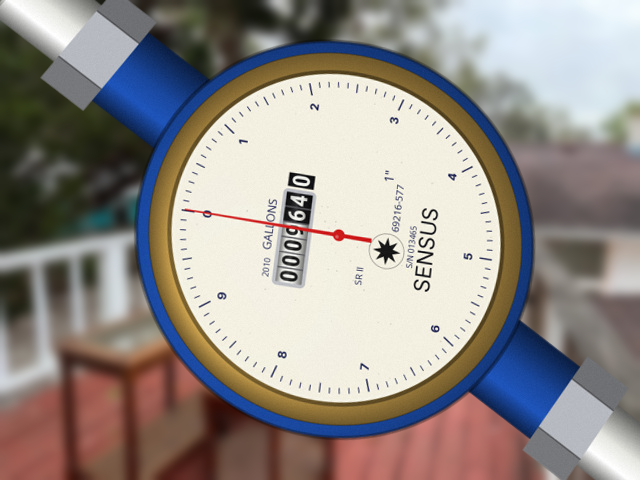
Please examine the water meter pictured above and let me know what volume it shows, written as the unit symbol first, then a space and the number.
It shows gal 9640.0
